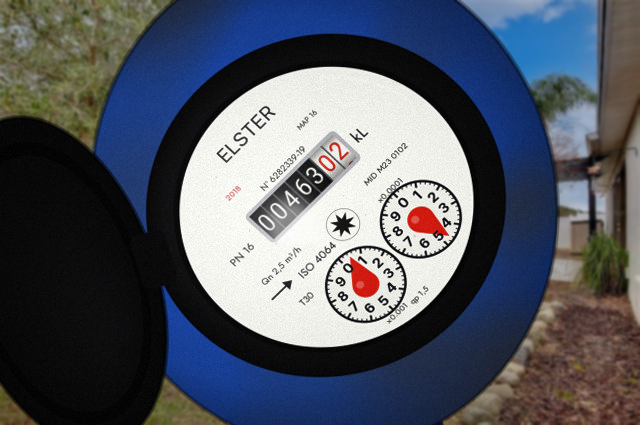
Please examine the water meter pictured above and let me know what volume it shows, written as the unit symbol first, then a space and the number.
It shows kL 463.0204
